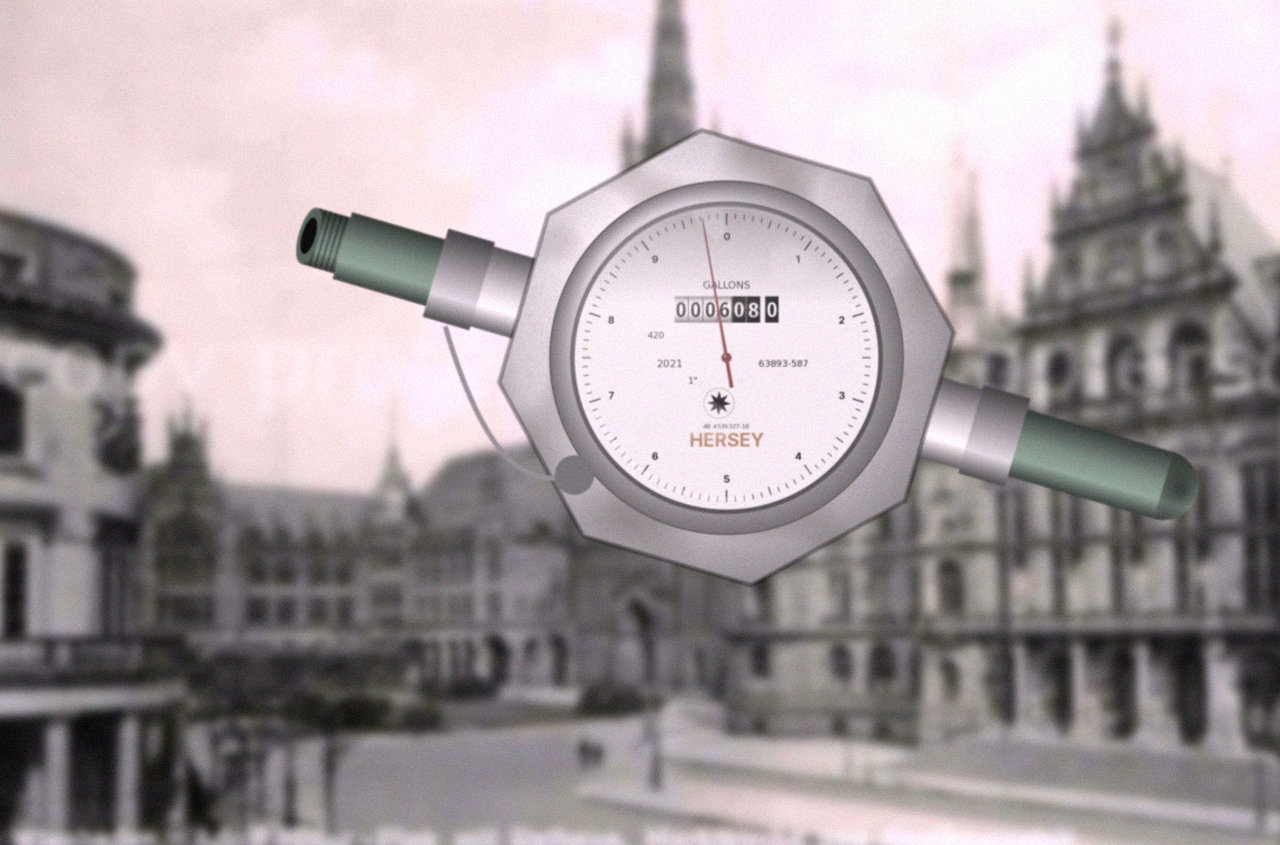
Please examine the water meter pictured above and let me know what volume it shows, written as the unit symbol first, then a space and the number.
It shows gal 6079.7
